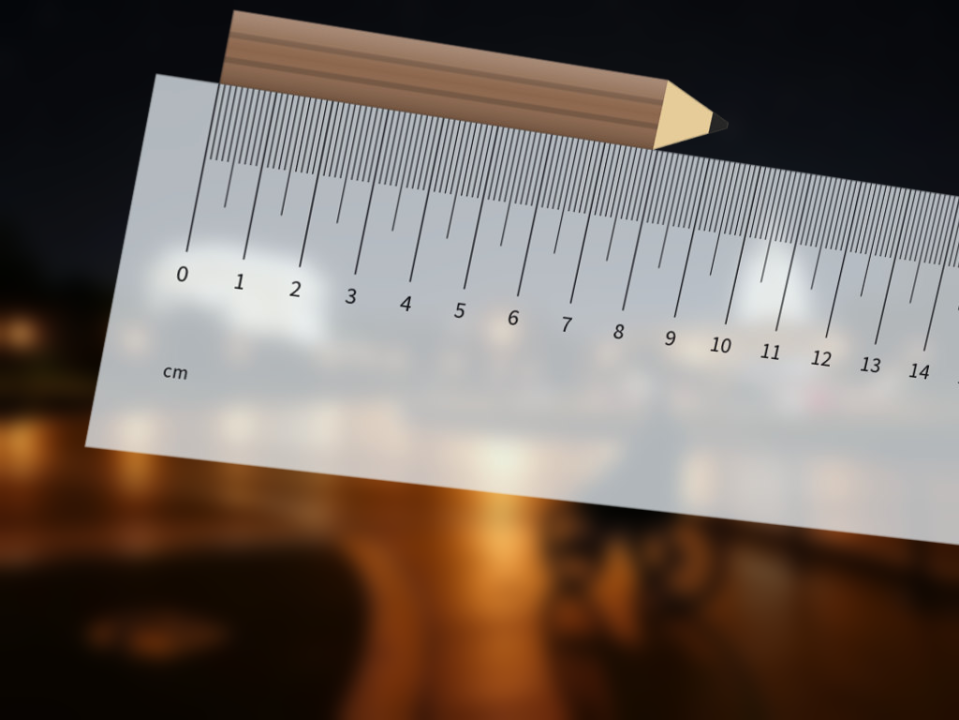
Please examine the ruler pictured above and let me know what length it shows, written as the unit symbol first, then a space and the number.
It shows cm 9.2
